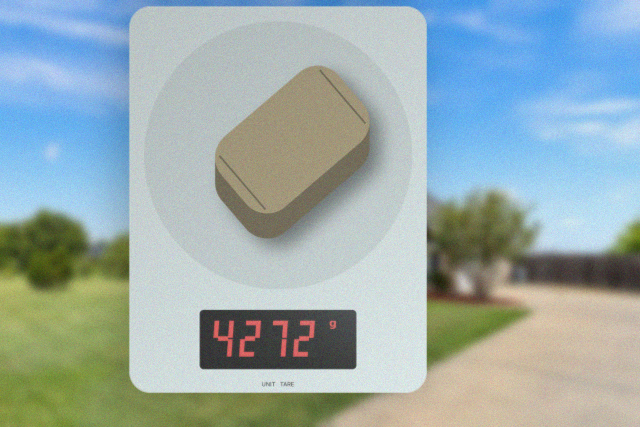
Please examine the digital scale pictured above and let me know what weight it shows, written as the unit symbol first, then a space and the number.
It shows g 4272
